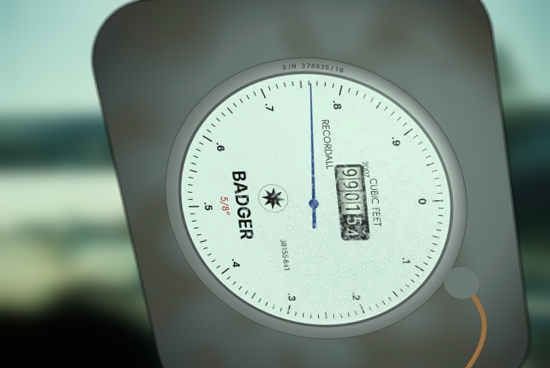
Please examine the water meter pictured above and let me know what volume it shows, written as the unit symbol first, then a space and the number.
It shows ft³ 990153.76
